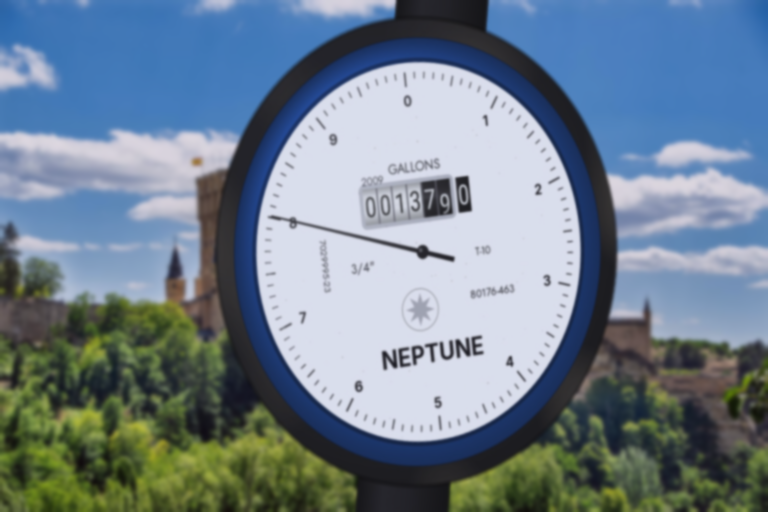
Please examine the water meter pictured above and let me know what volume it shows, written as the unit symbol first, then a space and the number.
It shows gal 13788.0
